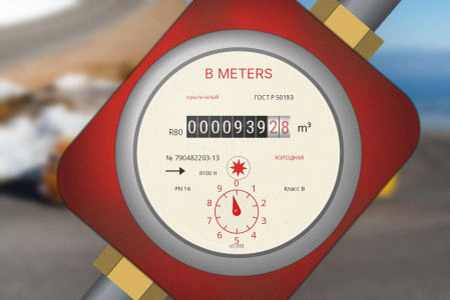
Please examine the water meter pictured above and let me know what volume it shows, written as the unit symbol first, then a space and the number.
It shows m³ 939.279
